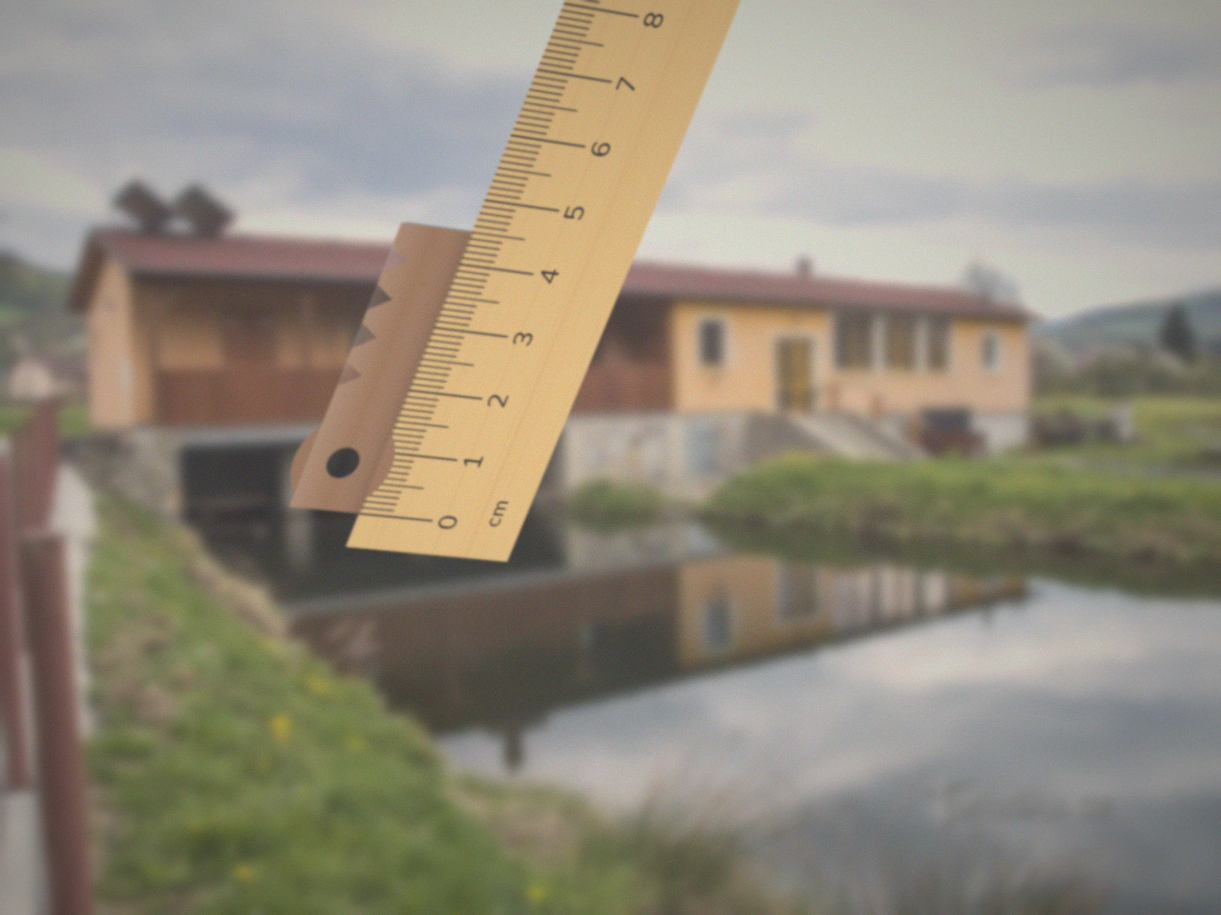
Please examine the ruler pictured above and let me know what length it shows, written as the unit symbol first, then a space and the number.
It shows cm 4.5
